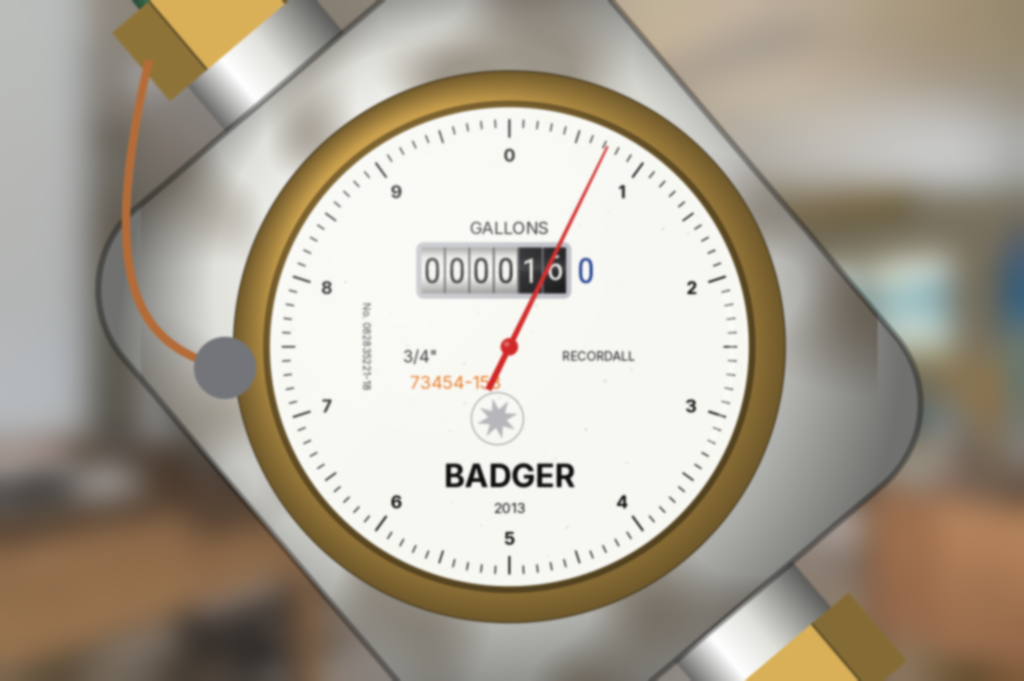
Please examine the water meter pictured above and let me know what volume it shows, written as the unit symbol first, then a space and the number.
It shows gal 160.7
